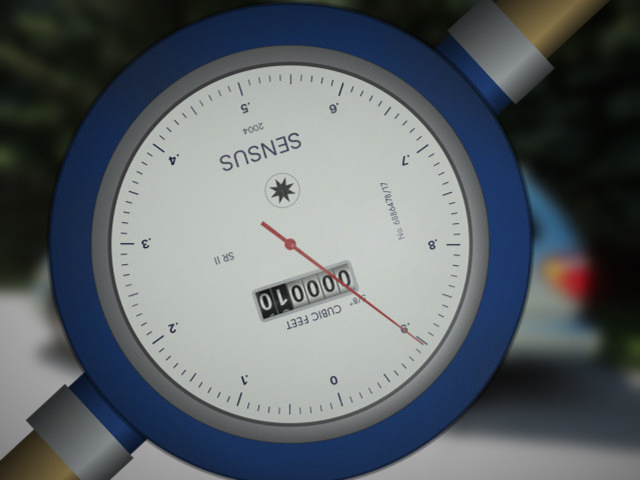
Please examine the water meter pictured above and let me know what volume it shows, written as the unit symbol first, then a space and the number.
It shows ft³ 9.90
